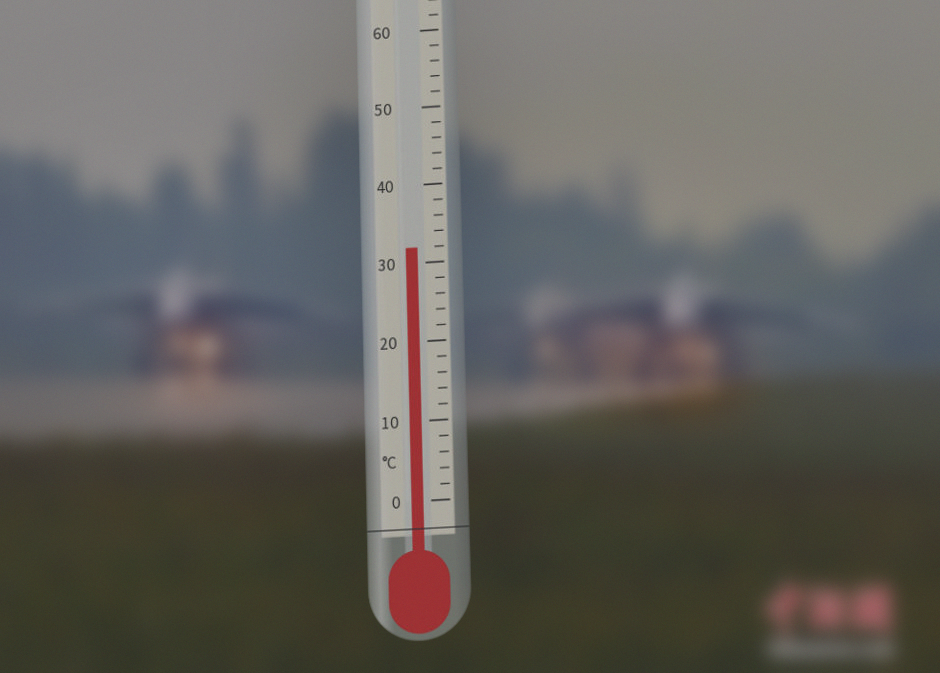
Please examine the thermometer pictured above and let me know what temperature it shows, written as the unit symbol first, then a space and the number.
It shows °C 32
